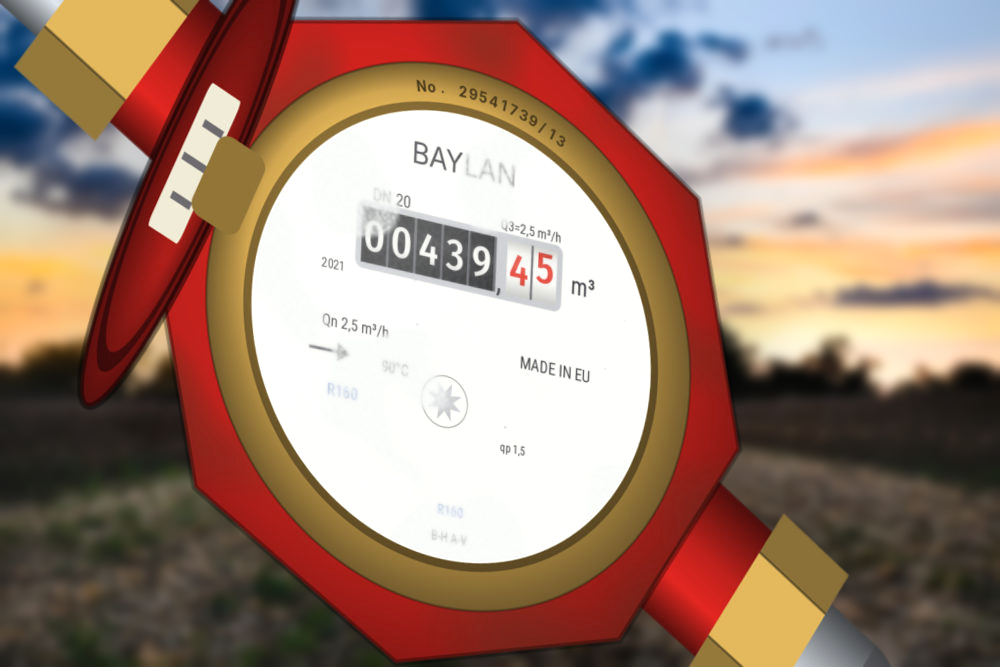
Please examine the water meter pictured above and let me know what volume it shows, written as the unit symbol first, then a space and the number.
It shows m³ 439.45
